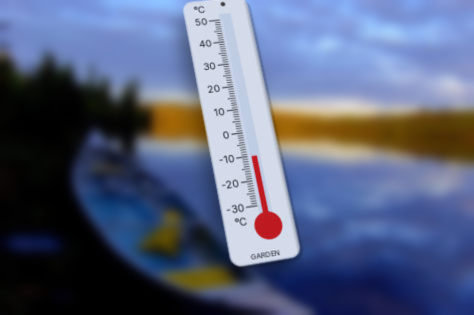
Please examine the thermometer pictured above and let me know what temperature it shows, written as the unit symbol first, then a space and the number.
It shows °C -10
